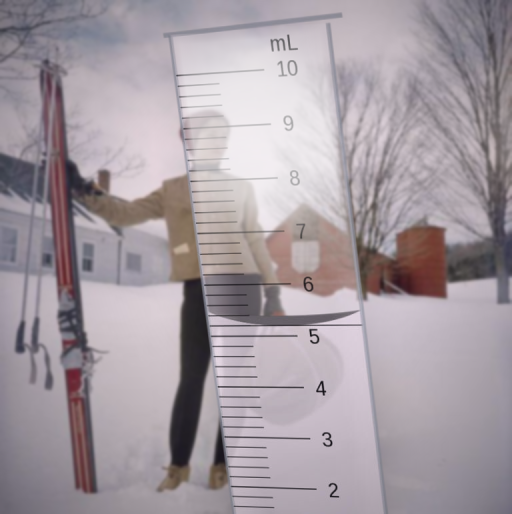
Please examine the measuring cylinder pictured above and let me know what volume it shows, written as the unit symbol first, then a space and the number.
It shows mL 5.2
